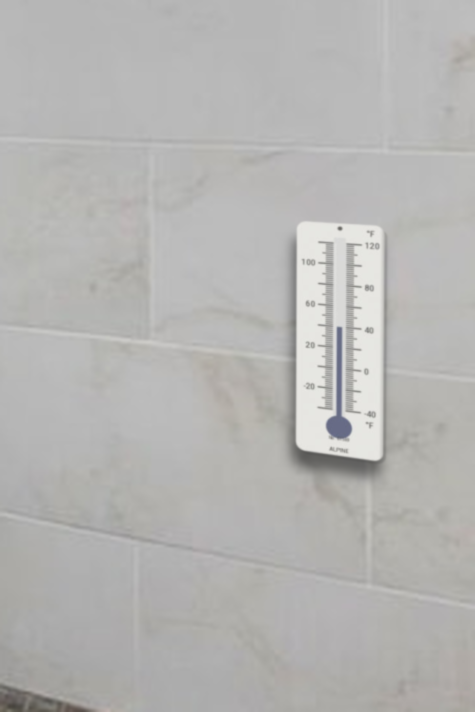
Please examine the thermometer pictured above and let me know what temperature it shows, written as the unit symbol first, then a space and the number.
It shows °F 40
